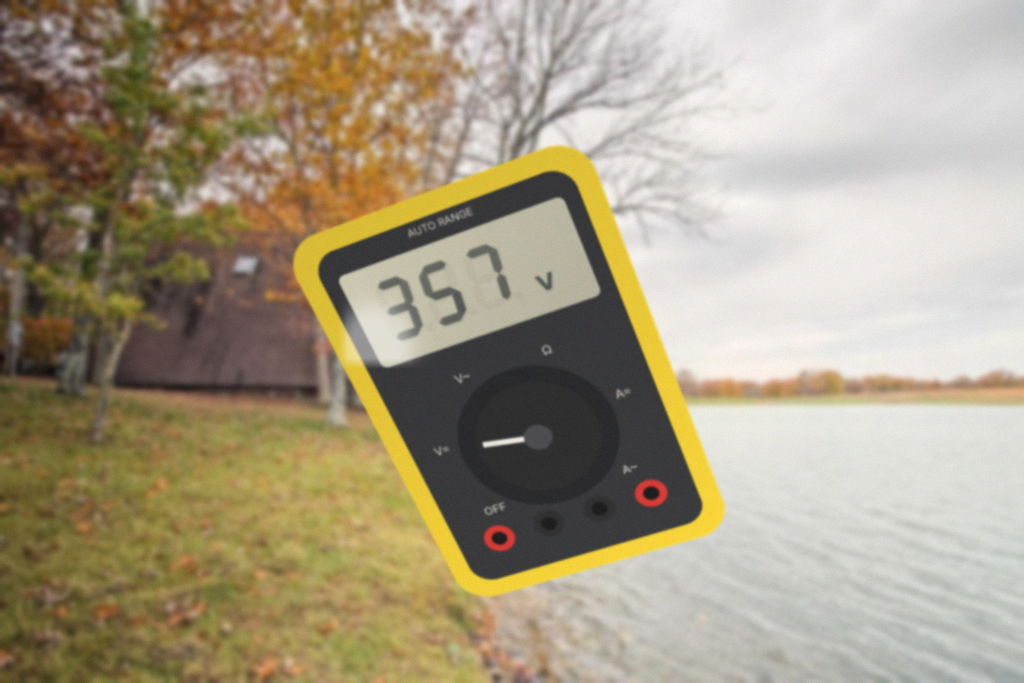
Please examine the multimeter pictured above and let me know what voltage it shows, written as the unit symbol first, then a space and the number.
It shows V 357
